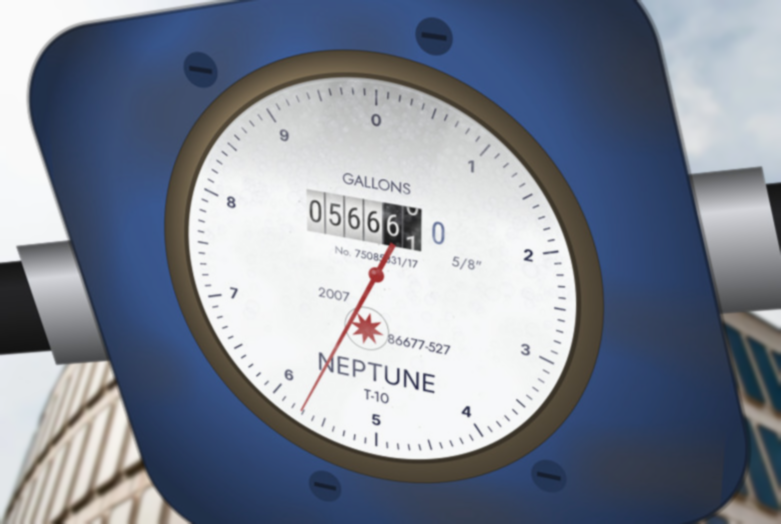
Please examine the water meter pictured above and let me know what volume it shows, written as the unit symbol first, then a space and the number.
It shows gal 566605.7
